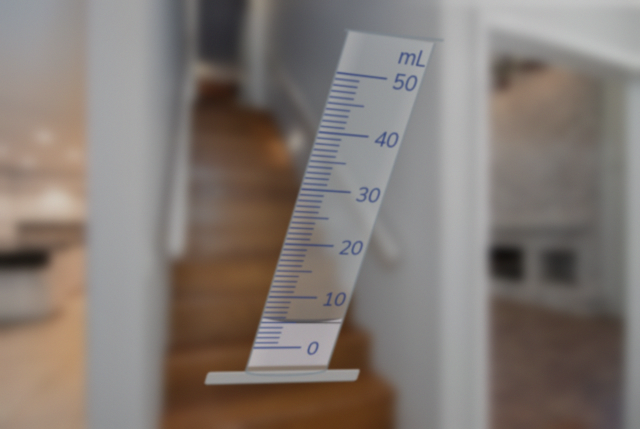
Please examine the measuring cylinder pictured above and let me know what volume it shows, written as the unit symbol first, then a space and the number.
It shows mL 5
